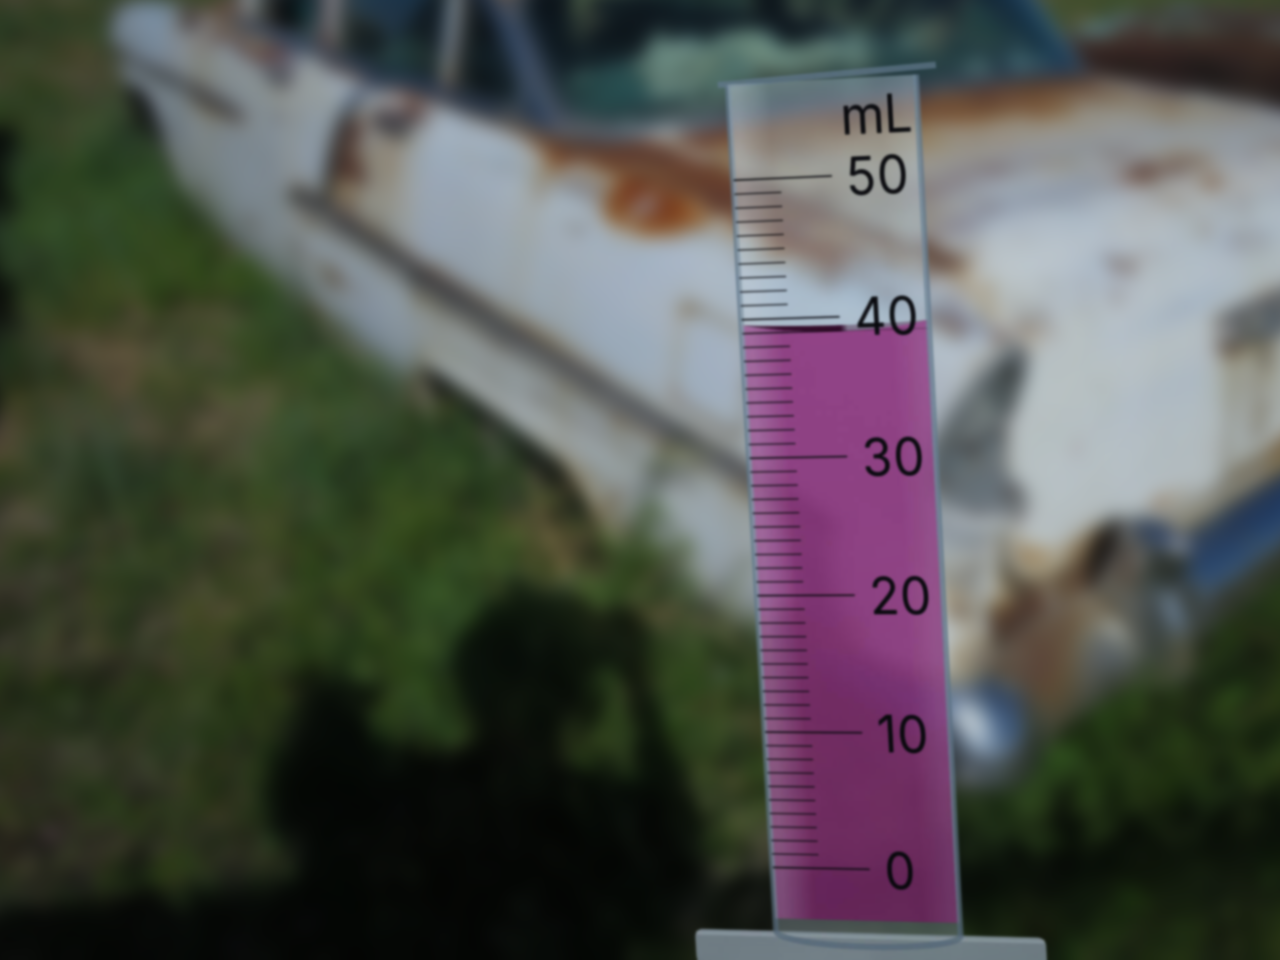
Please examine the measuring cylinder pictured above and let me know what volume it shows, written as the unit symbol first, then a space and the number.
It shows mL 39
